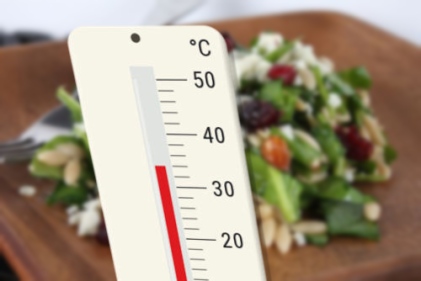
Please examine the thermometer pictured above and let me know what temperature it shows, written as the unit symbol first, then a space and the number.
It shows °C 34
